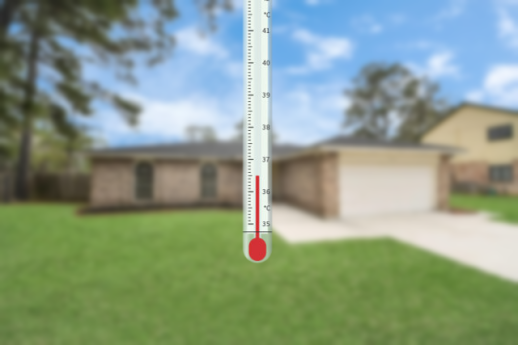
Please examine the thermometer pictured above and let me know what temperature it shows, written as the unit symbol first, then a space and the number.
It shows °C 36.5
